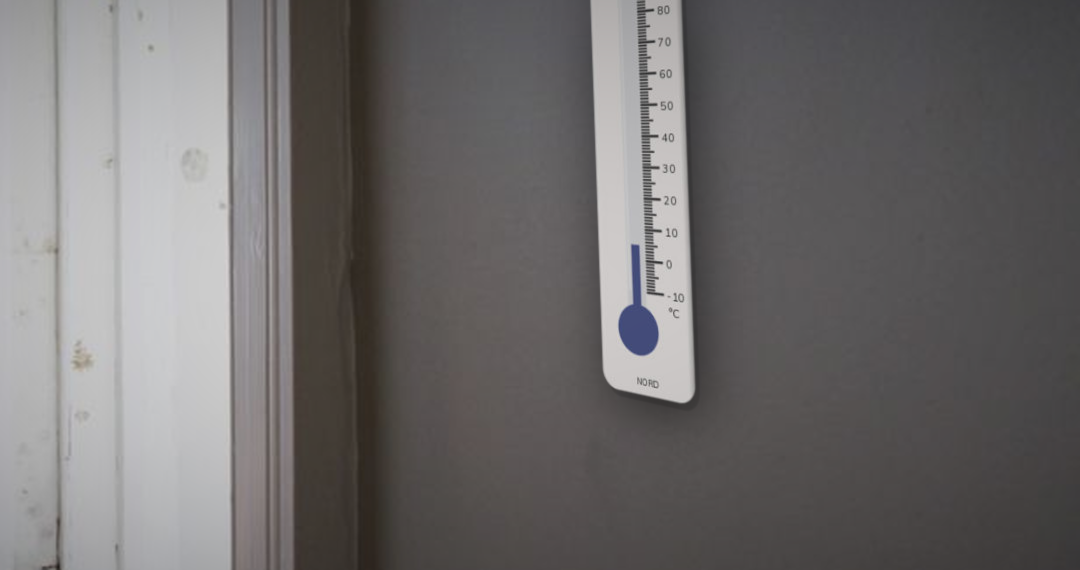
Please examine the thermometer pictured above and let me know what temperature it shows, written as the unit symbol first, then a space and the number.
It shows °C 5
